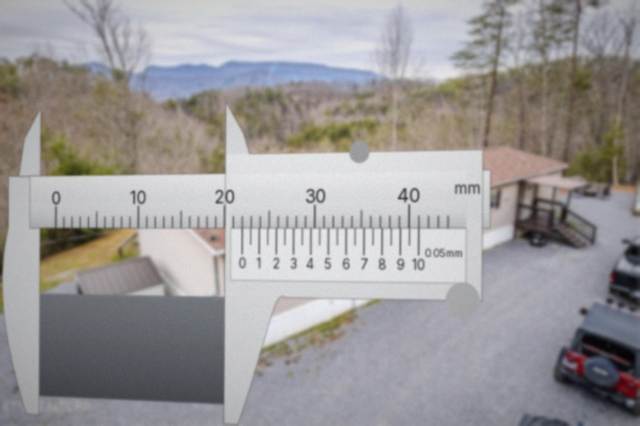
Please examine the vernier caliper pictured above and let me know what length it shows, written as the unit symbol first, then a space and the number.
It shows mm 22.0
